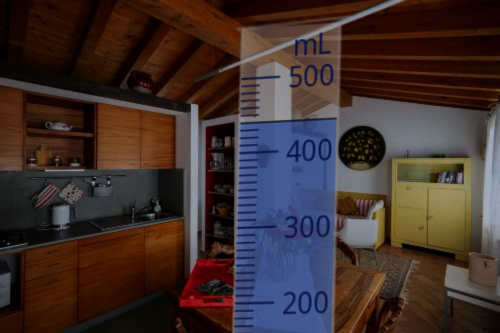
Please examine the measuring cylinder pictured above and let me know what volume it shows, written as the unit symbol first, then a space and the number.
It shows mL 440
